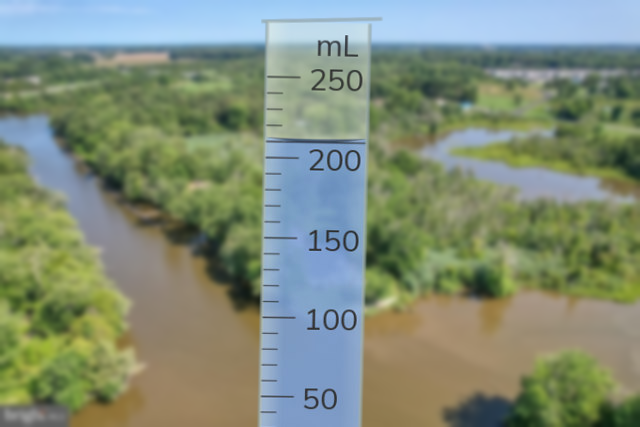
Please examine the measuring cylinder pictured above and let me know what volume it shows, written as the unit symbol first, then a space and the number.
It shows mL 210
